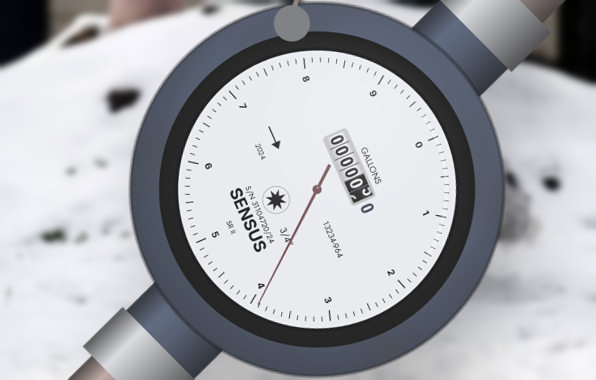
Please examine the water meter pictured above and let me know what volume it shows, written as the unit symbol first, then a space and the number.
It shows gal 53.9
